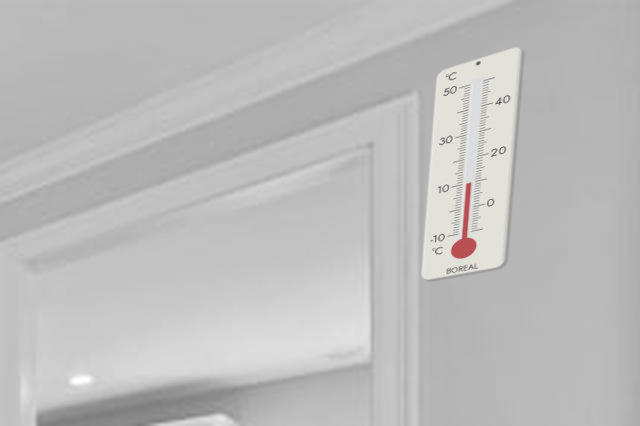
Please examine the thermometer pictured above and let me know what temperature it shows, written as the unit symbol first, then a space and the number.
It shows °C 10
